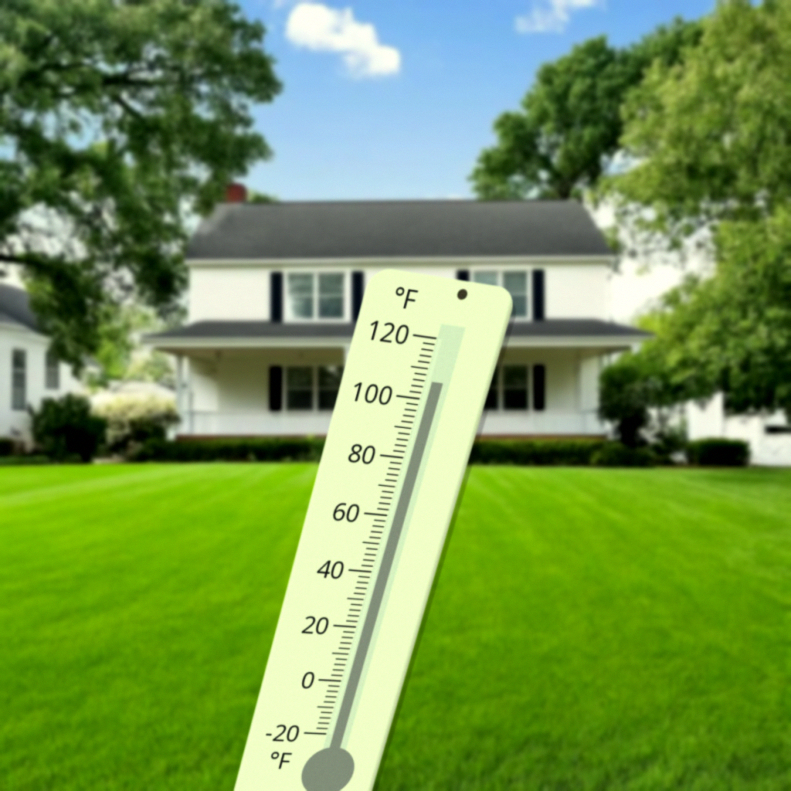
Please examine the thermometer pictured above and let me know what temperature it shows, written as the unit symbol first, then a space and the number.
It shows °F 106
